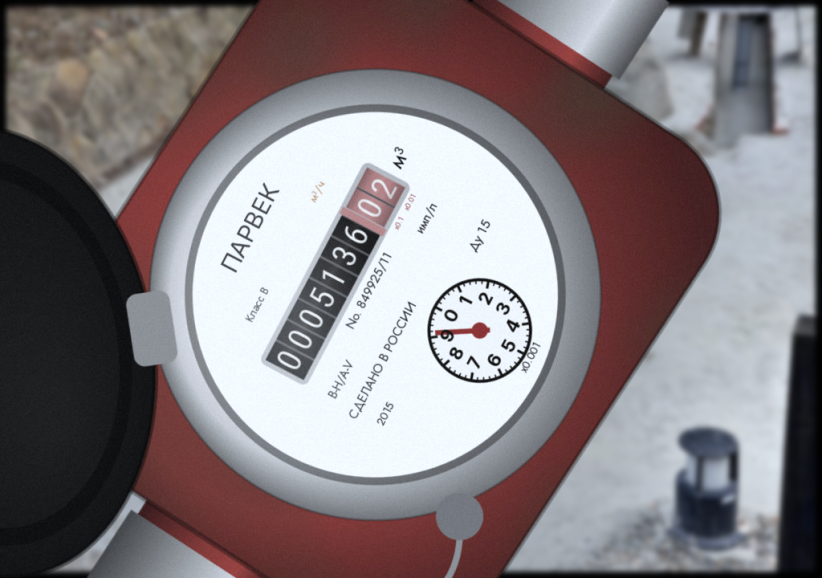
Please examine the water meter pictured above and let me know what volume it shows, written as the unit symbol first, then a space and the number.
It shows m³ 5136.019
